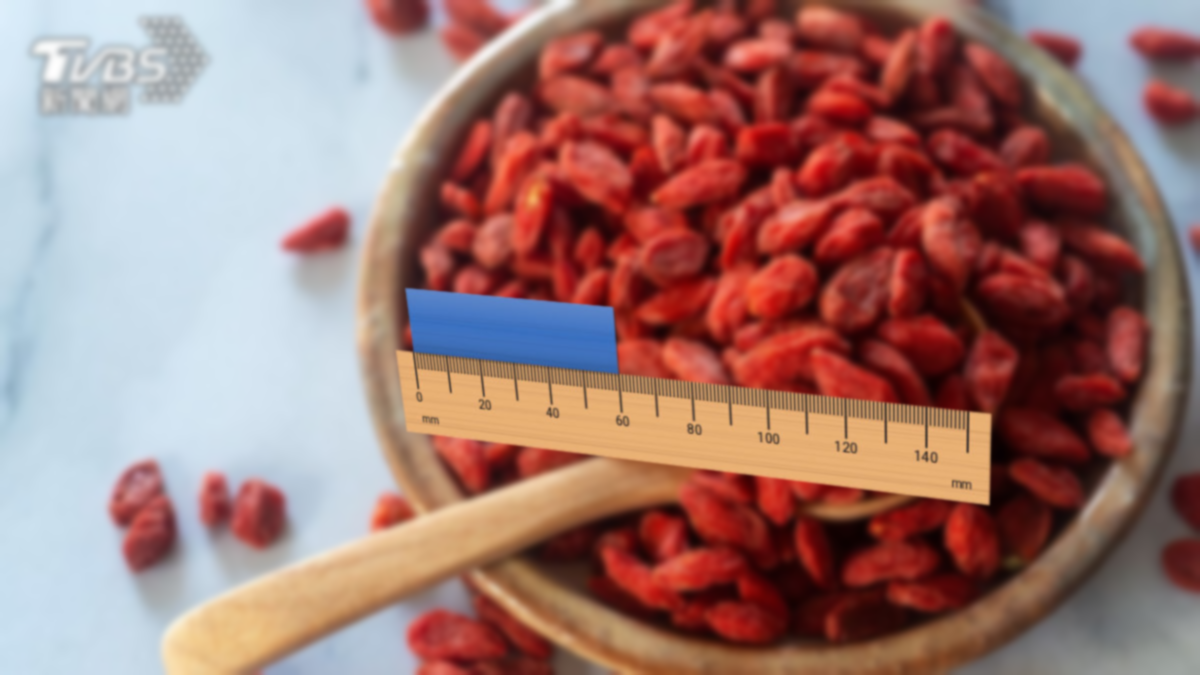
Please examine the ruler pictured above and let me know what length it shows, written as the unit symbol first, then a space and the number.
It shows mm 60
